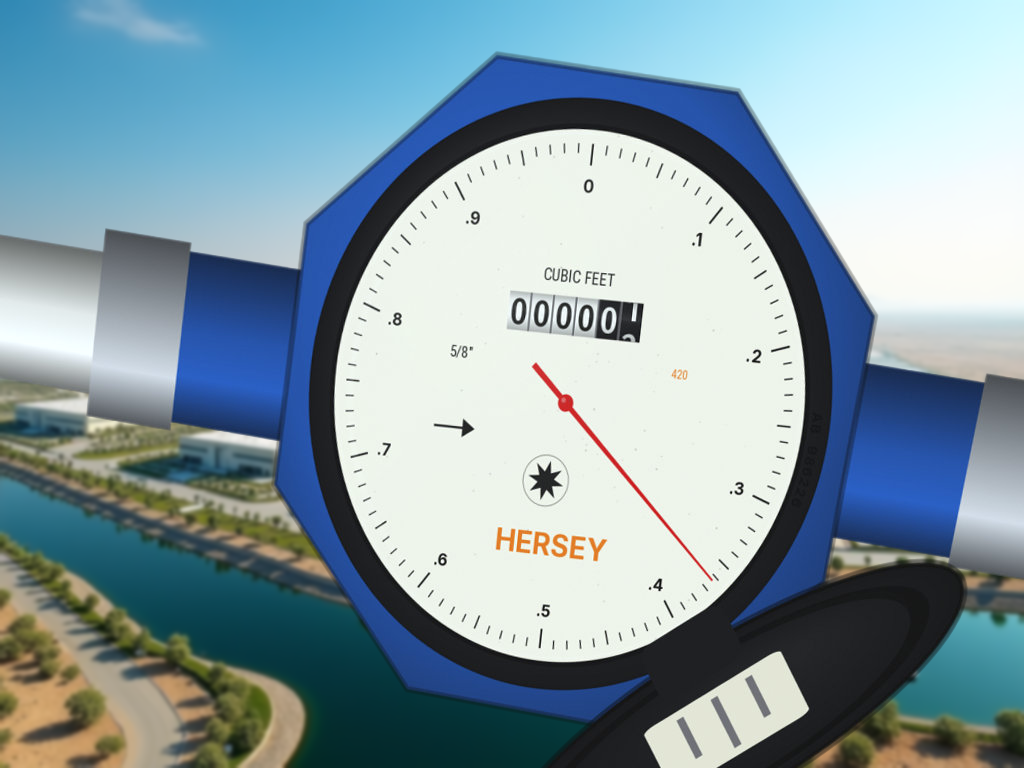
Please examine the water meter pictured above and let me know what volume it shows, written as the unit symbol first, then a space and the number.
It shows ft³ 1.36
